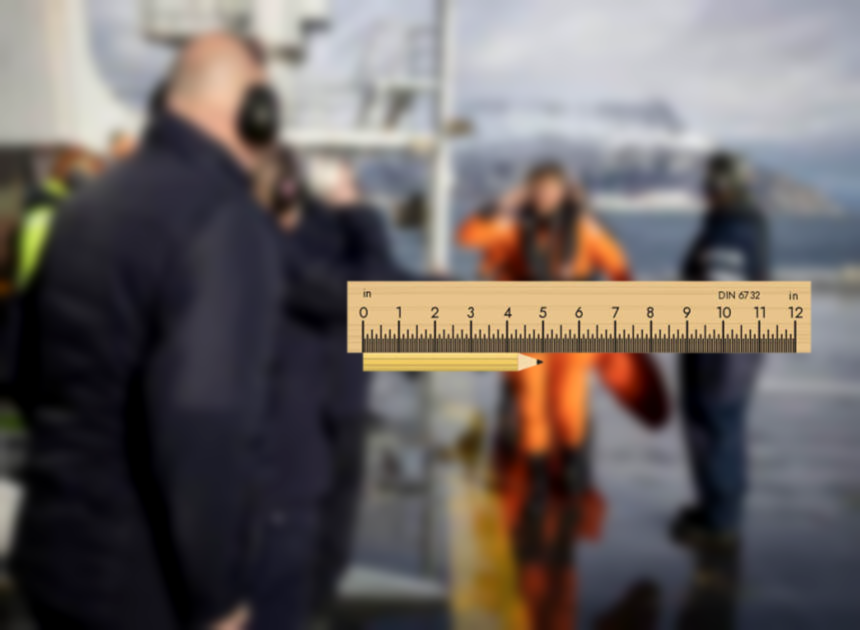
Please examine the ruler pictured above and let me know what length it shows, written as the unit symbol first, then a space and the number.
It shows in 5
